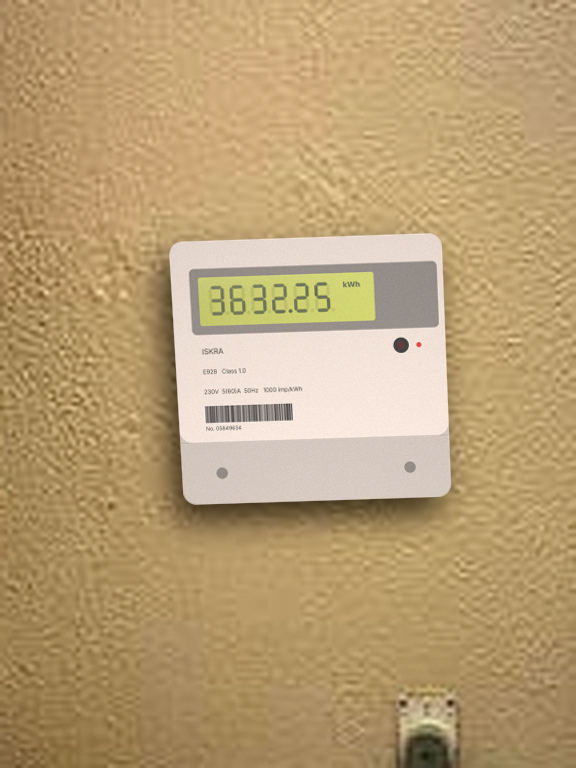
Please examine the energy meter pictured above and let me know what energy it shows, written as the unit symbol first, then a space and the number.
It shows kWh 3632.25
